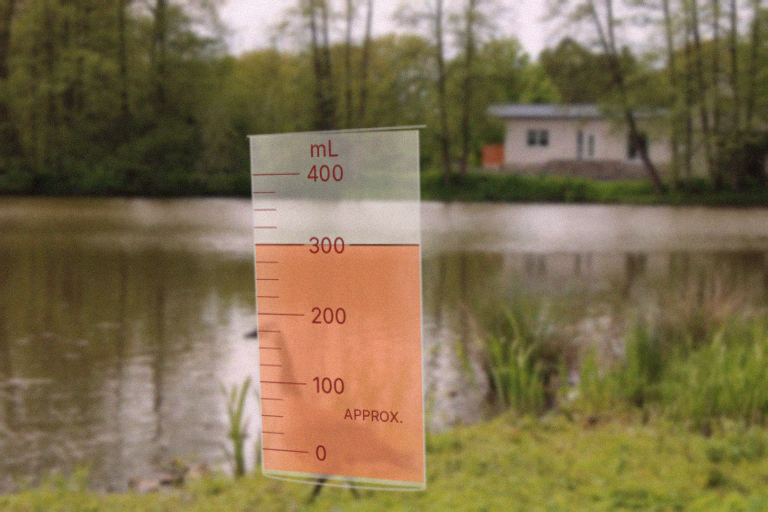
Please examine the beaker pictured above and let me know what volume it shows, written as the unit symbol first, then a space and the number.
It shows mL 300
